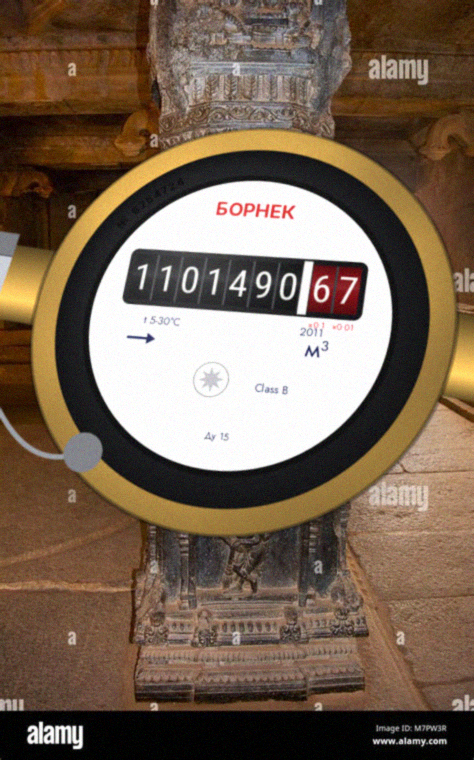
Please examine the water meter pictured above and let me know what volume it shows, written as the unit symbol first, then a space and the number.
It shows m³ 1101490.67
